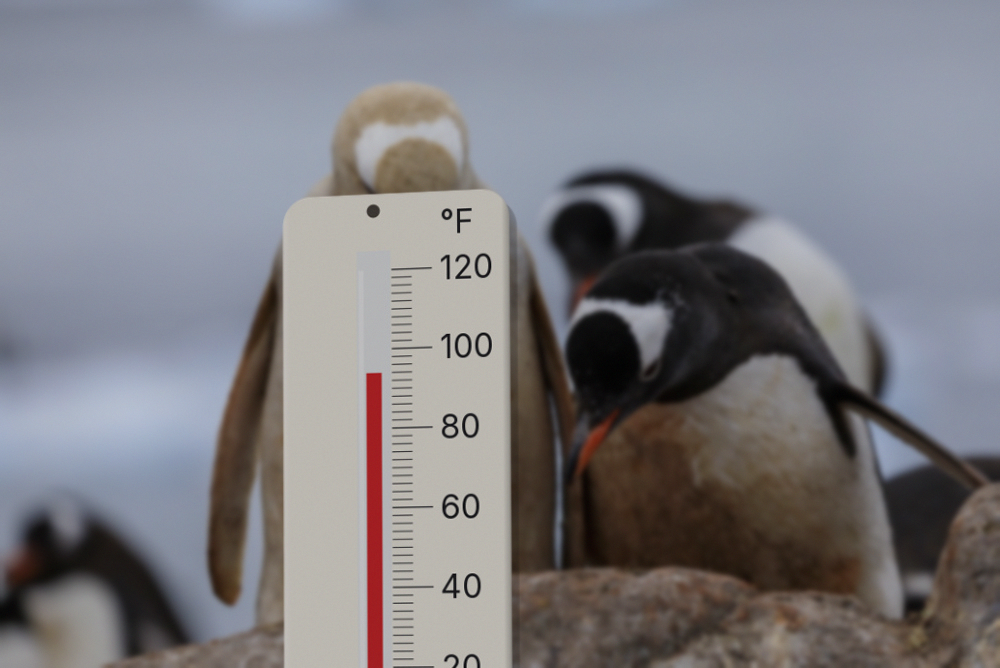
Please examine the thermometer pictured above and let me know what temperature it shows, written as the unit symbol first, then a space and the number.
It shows °F 94
